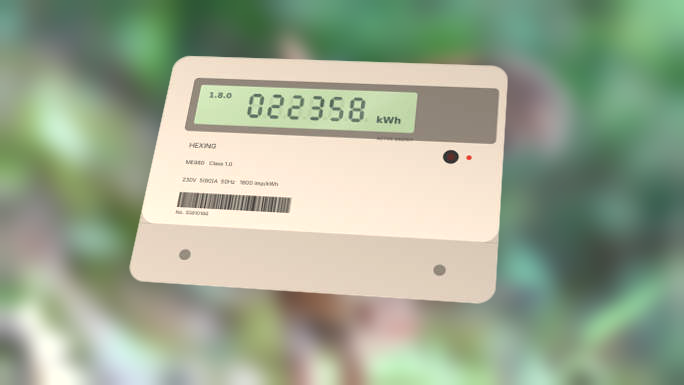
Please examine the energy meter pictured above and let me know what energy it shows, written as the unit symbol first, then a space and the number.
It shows kWh 22358
